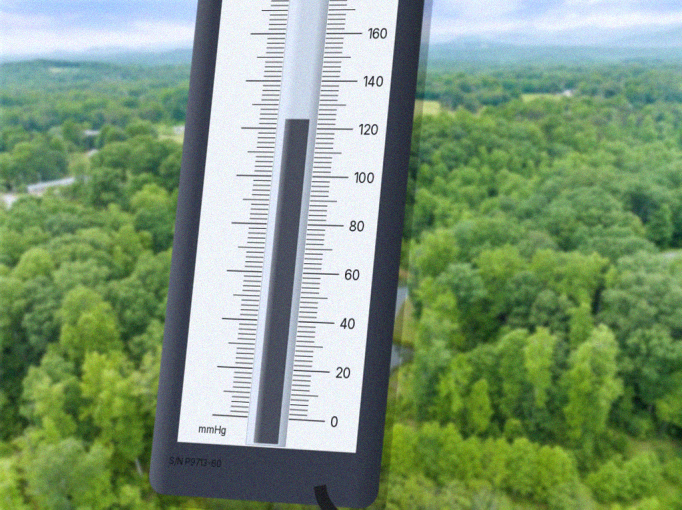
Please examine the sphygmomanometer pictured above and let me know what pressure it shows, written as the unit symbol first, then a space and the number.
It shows mmHg 124
